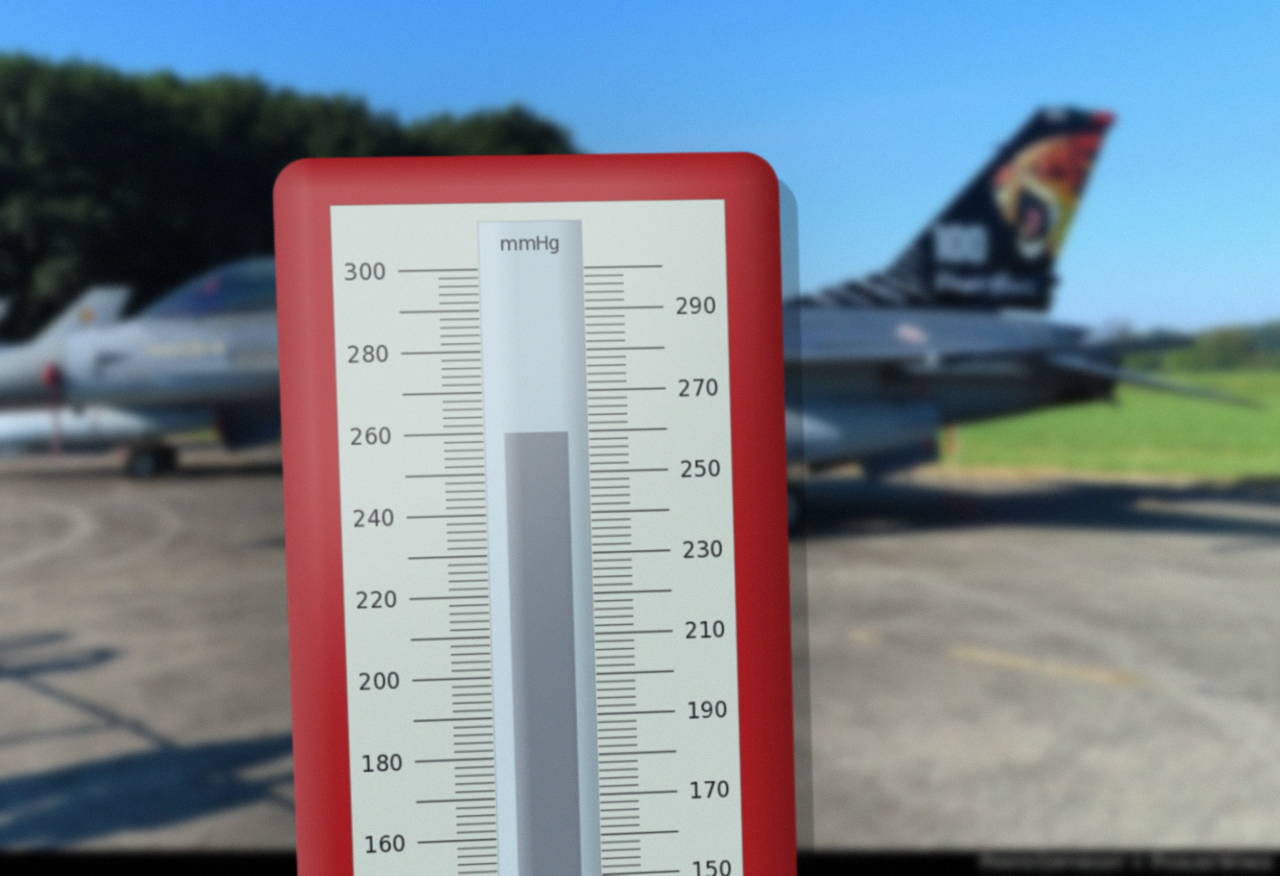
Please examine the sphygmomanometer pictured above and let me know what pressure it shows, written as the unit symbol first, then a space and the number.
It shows mmHg 260
